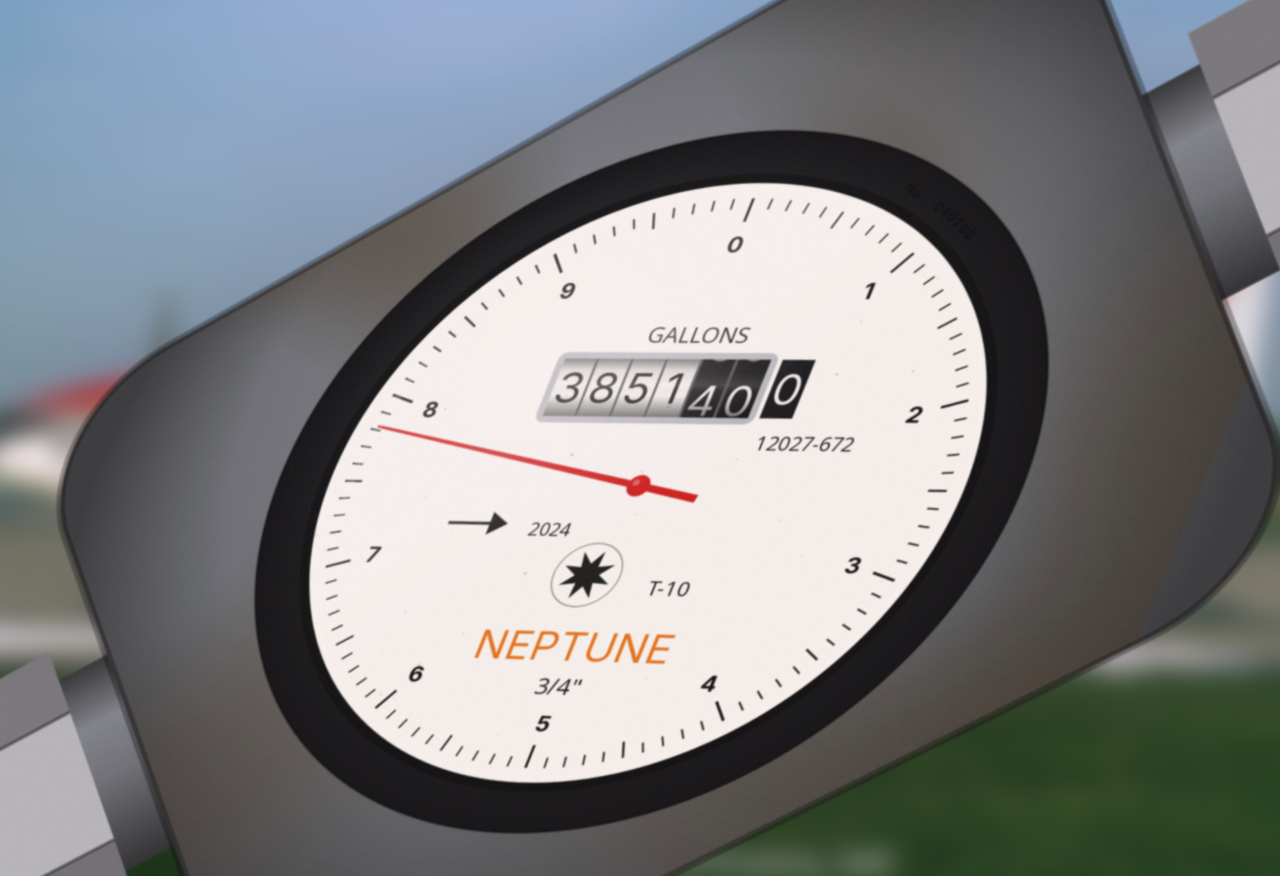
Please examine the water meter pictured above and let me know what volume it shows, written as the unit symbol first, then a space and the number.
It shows gal 3851397.8
